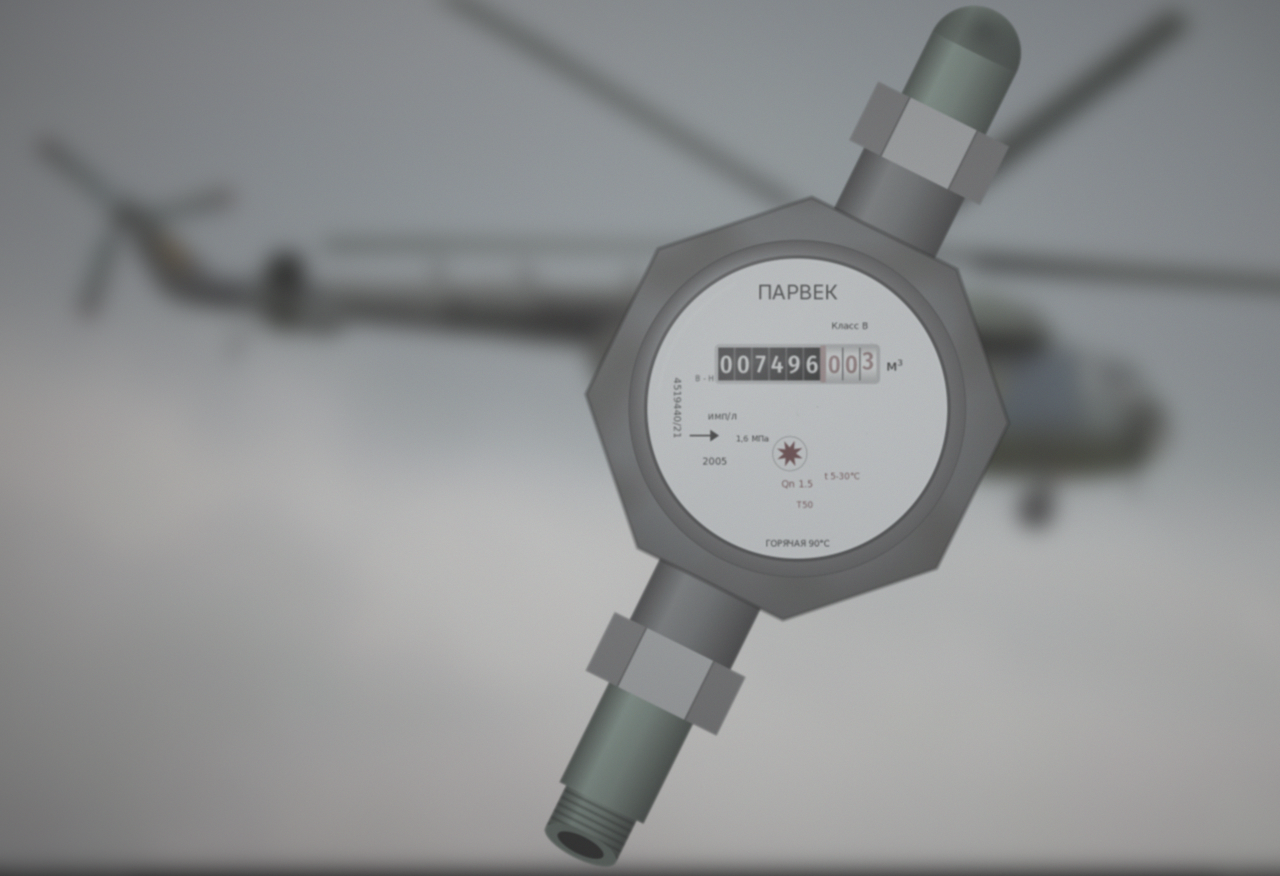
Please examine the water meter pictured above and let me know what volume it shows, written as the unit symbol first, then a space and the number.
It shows m³ 7496.003
